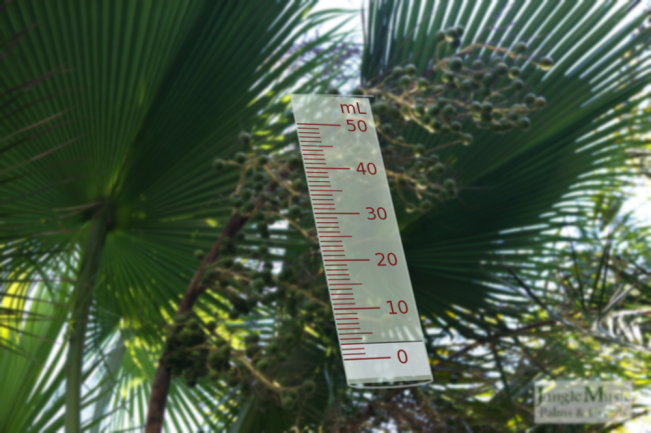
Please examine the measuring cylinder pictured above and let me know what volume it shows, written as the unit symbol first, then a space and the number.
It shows mL 3
